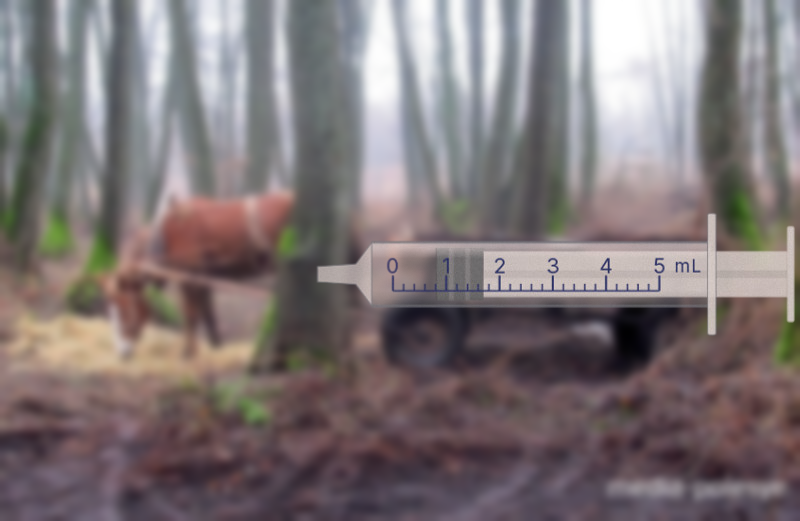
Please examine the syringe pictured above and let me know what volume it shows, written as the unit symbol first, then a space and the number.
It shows mL 0.8
